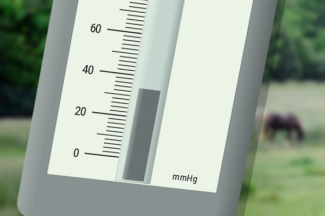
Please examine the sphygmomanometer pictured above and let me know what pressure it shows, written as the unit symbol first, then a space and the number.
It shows mmHg 34
